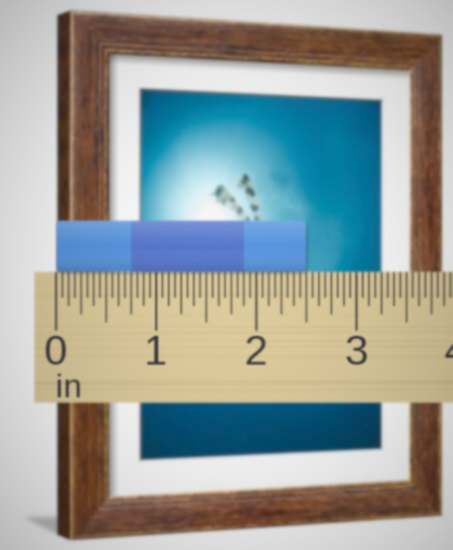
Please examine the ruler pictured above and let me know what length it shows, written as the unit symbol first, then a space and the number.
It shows in 2.5
